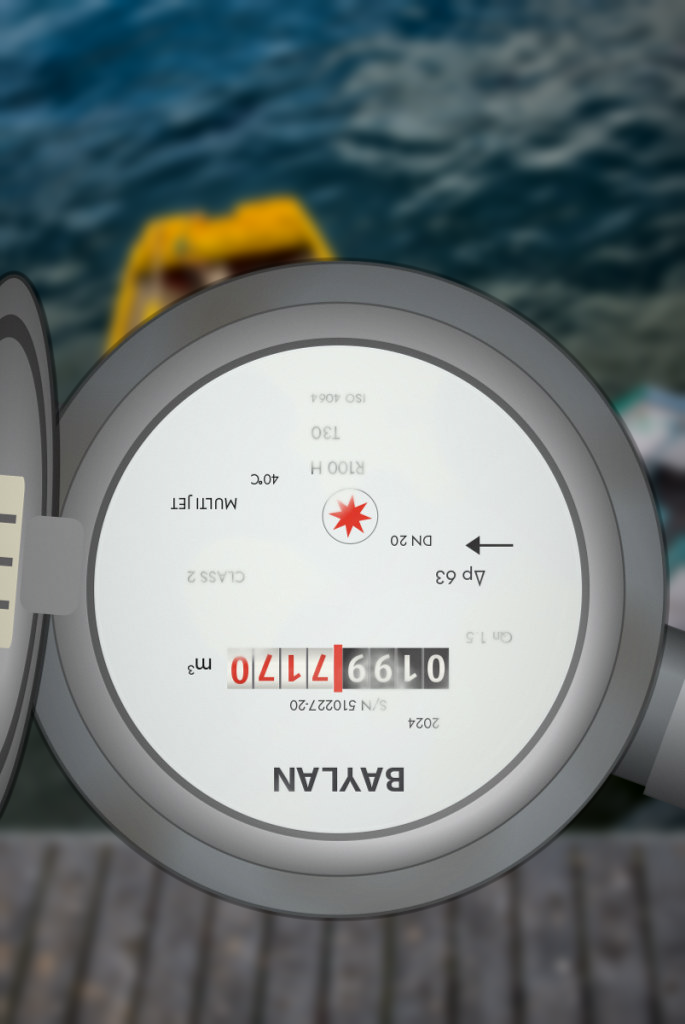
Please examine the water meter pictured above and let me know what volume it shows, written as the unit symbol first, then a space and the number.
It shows m³ 199.7170
